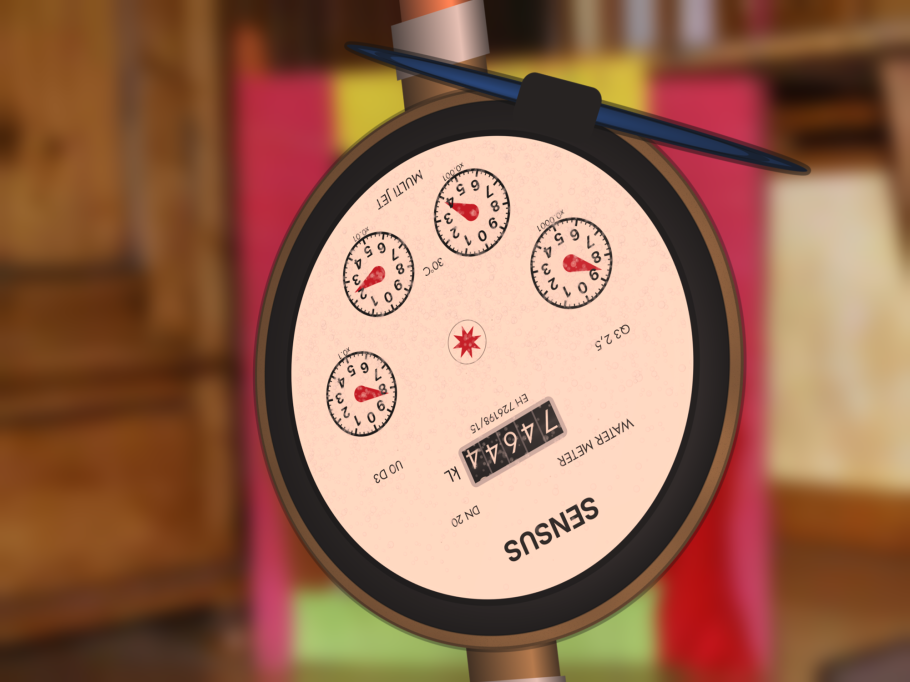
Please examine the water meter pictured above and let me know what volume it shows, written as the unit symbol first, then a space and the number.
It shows kL 74643.8238
